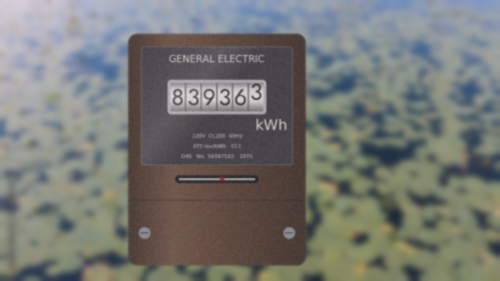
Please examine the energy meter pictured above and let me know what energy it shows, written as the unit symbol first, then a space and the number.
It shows kWh 839363
